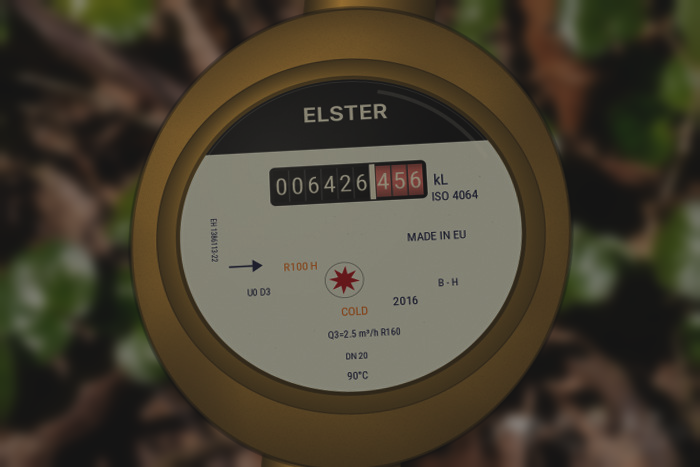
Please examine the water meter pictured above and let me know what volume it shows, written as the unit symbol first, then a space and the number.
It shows kL 6426.456
